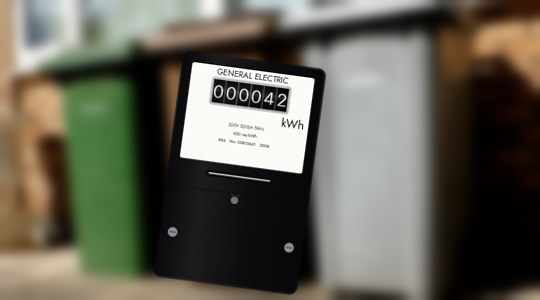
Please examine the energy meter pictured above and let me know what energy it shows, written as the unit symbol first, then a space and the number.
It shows kWh 42
